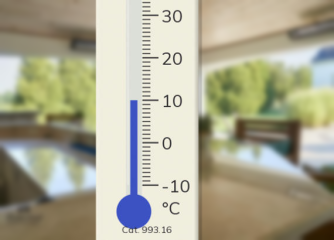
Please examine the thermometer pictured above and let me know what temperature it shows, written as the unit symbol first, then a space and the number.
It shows °C 10
